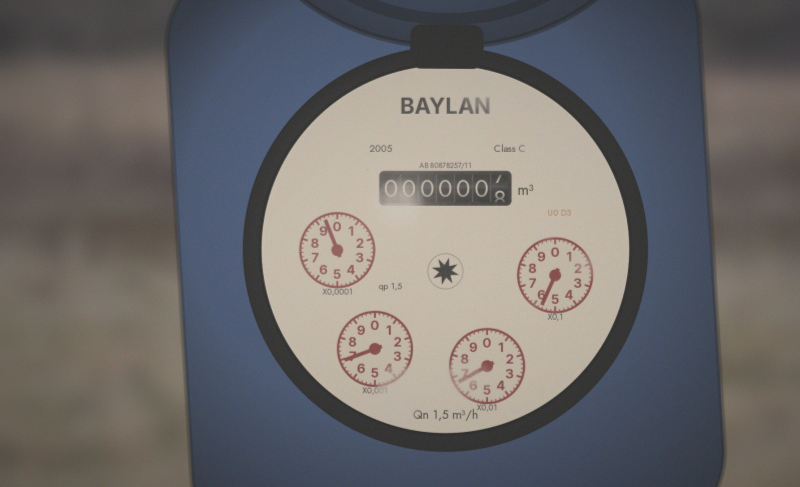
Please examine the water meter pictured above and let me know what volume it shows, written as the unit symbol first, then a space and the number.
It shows m³ 7.5669
